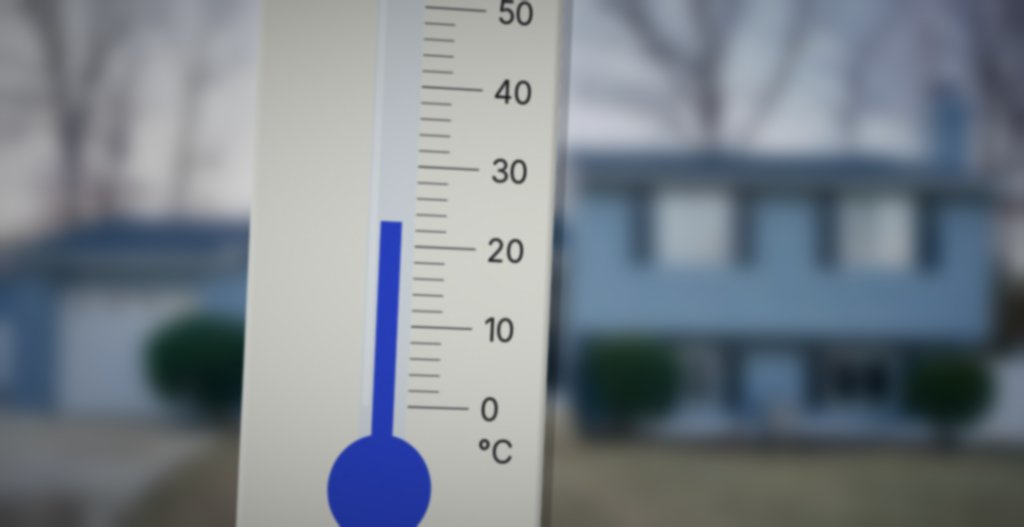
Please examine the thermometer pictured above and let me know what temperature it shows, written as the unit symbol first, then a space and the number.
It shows °C 23
